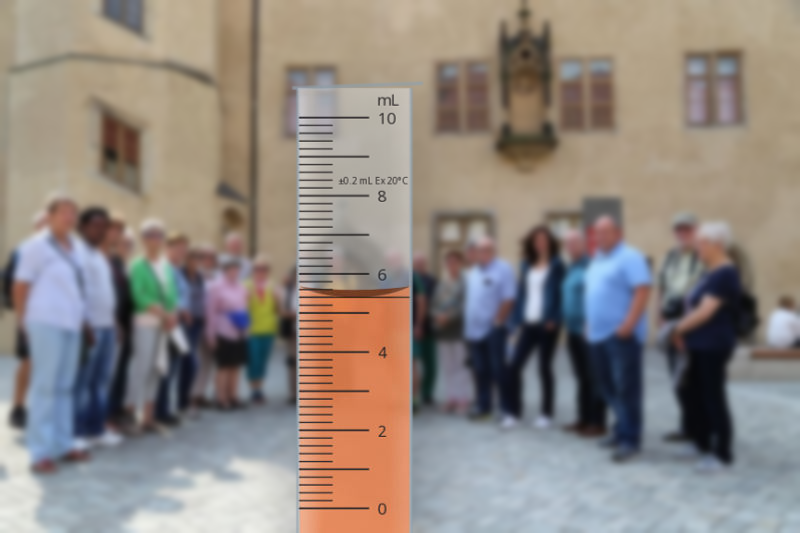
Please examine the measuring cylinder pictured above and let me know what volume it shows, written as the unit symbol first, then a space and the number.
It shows mL 5.4
